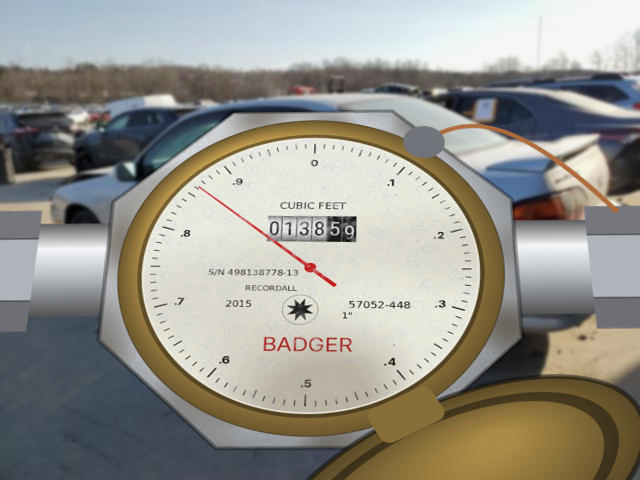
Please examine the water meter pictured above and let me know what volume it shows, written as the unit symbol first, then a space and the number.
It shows ft³ 13858.86
